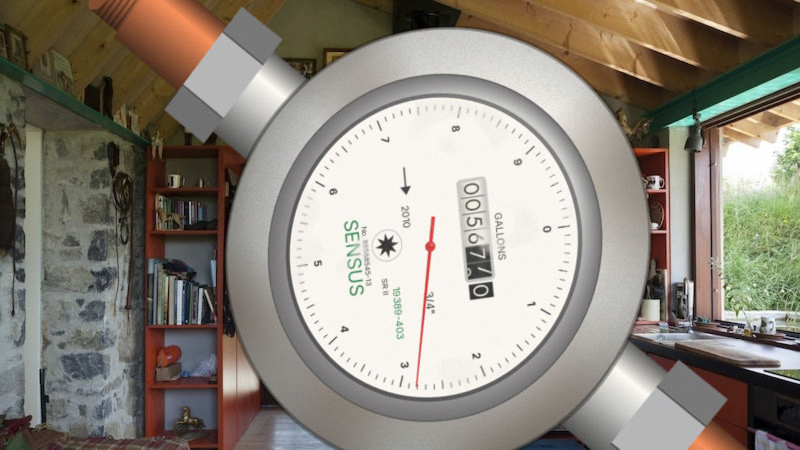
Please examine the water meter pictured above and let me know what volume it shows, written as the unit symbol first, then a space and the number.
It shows gal 56772.8
